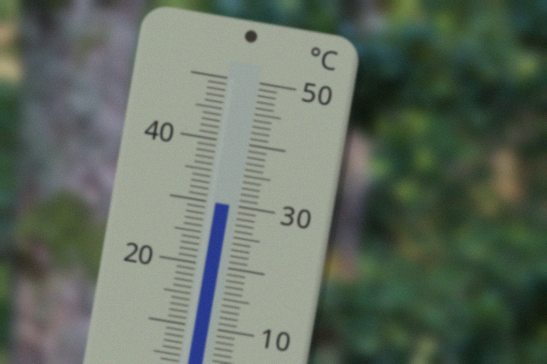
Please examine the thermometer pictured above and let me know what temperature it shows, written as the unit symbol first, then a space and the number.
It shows °C 30
